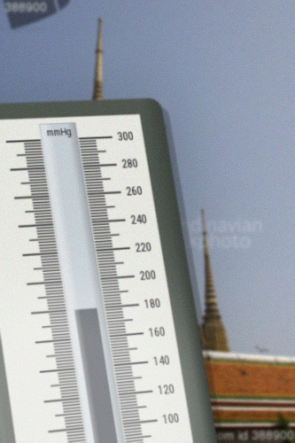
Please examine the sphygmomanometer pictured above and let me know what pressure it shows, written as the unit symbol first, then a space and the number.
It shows mmHg 180
